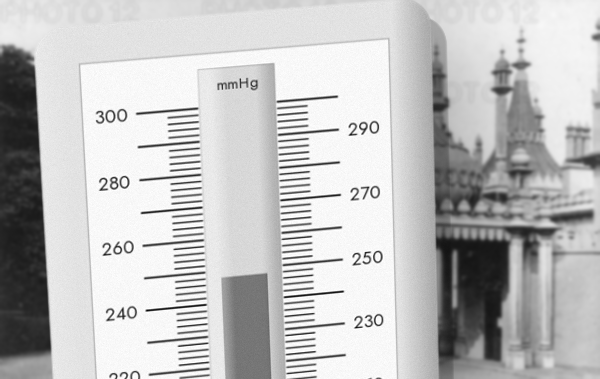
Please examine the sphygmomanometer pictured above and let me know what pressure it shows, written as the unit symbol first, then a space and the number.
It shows mmHg 248
